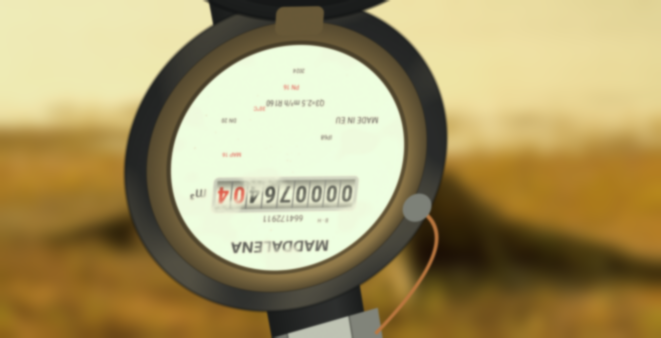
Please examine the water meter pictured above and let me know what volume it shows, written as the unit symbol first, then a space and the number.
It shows m³ 764.04
